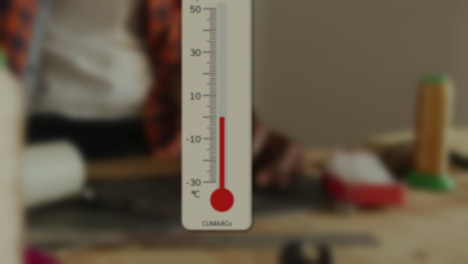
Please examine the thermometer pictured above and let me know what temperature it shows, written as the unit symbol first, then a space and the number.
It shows °C 0
